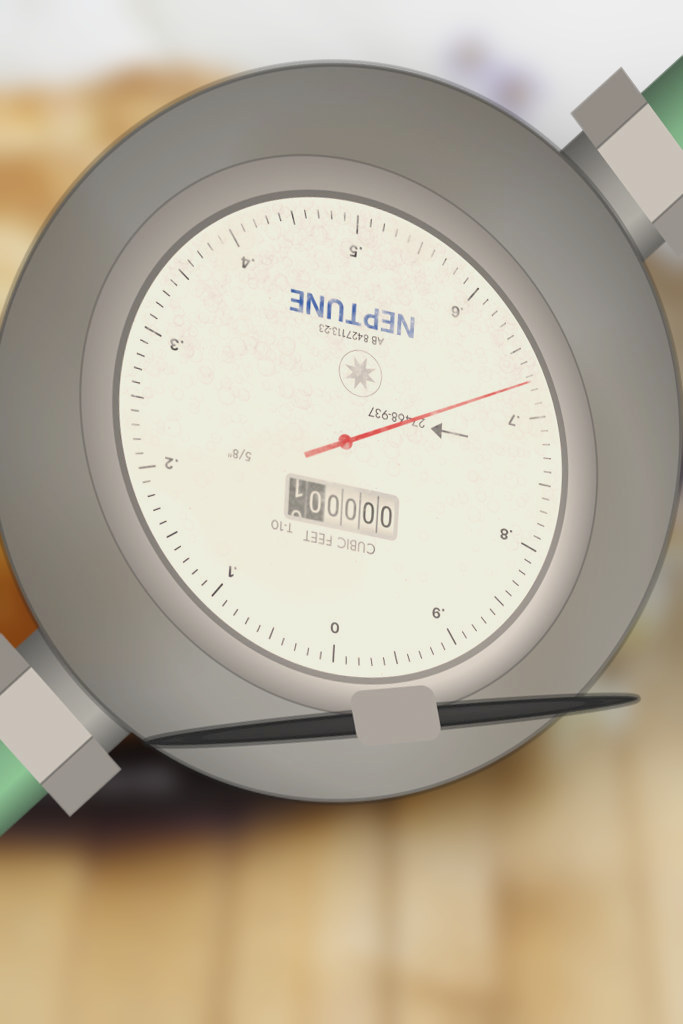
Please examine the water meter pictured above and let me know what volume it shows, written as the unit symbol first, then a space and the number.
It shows ft³ 0.67
